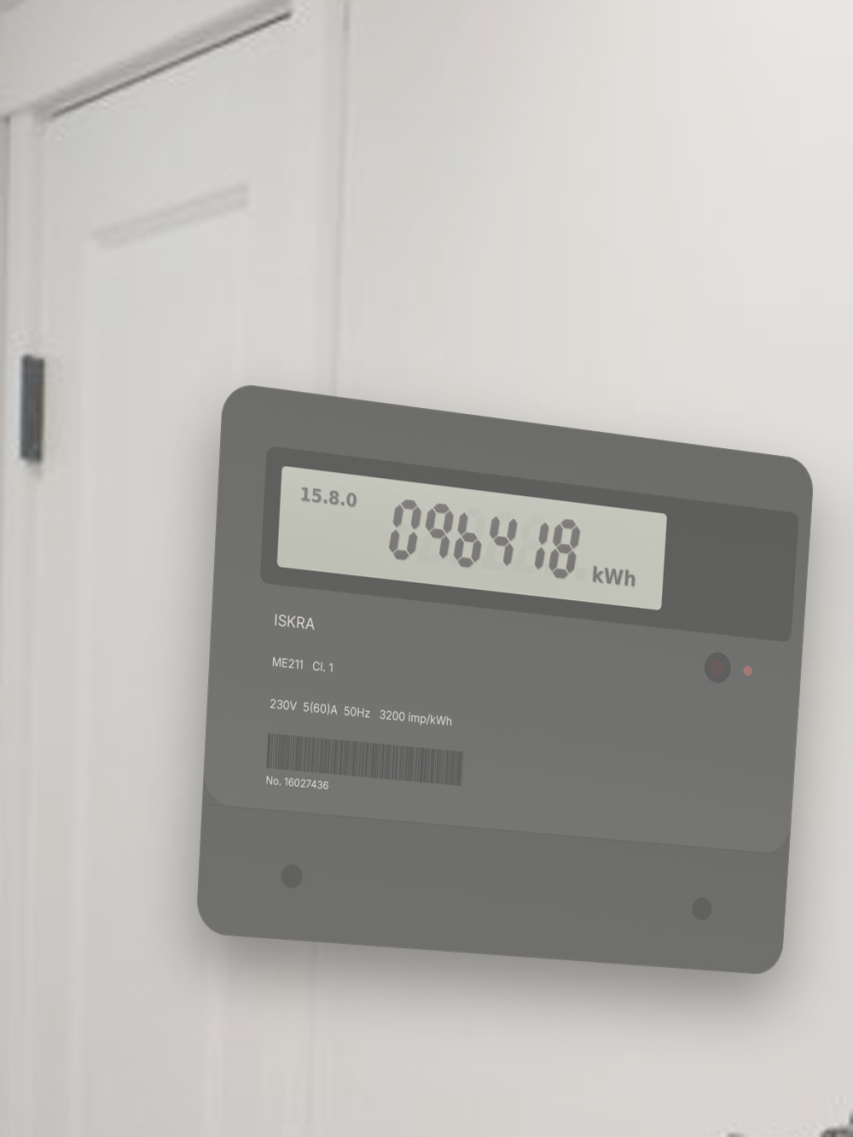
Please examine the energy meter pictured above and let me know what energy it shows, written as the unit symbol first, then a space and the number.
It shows kWh 96418
